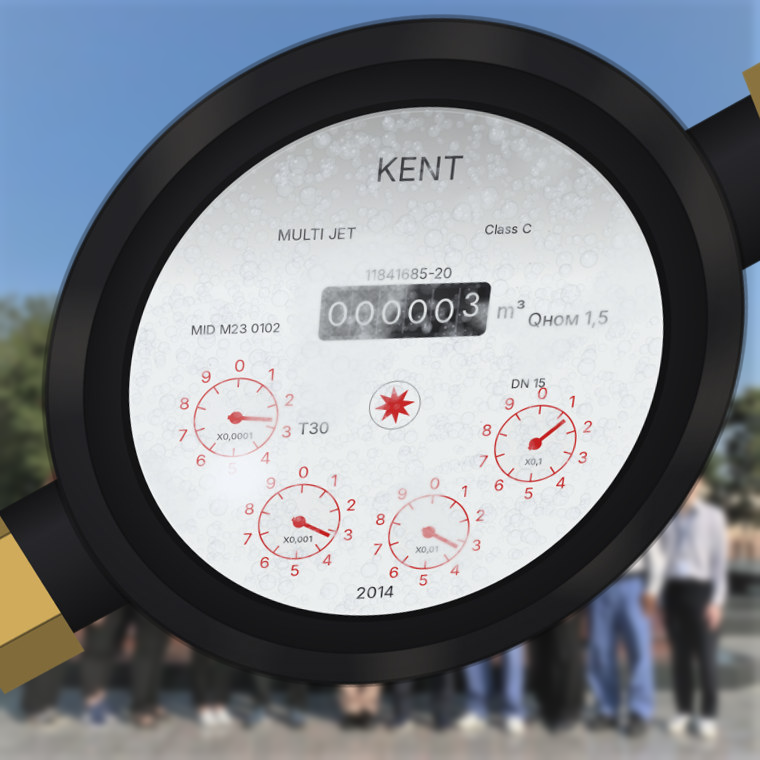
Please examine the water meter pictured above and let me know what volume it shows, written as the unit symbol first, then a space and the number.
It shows m³ 3.1332
